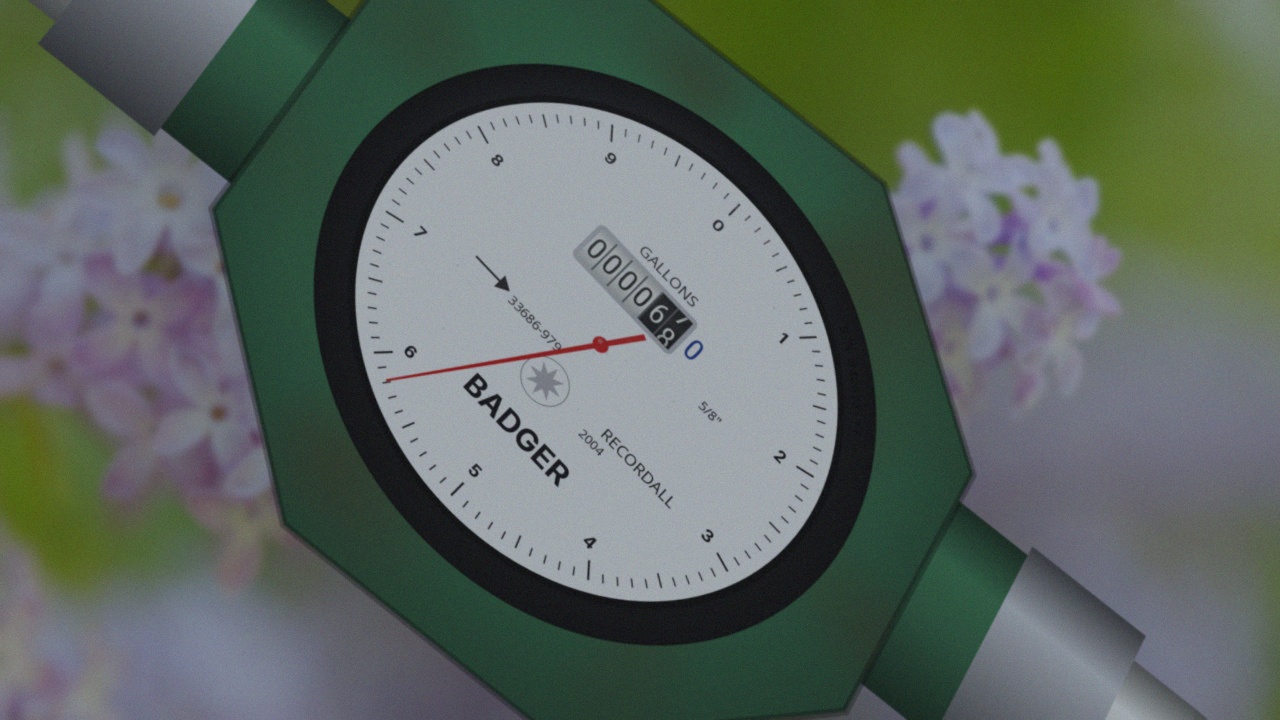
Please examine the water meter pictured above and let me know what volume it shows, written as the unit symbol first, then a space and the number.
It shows gal 675.8
